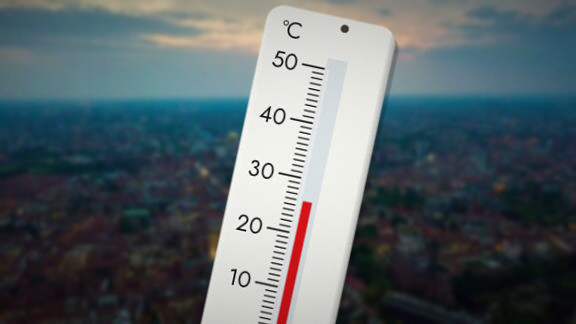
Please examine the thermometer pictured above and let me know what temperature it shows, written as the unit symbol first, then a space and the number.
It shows °C 26
